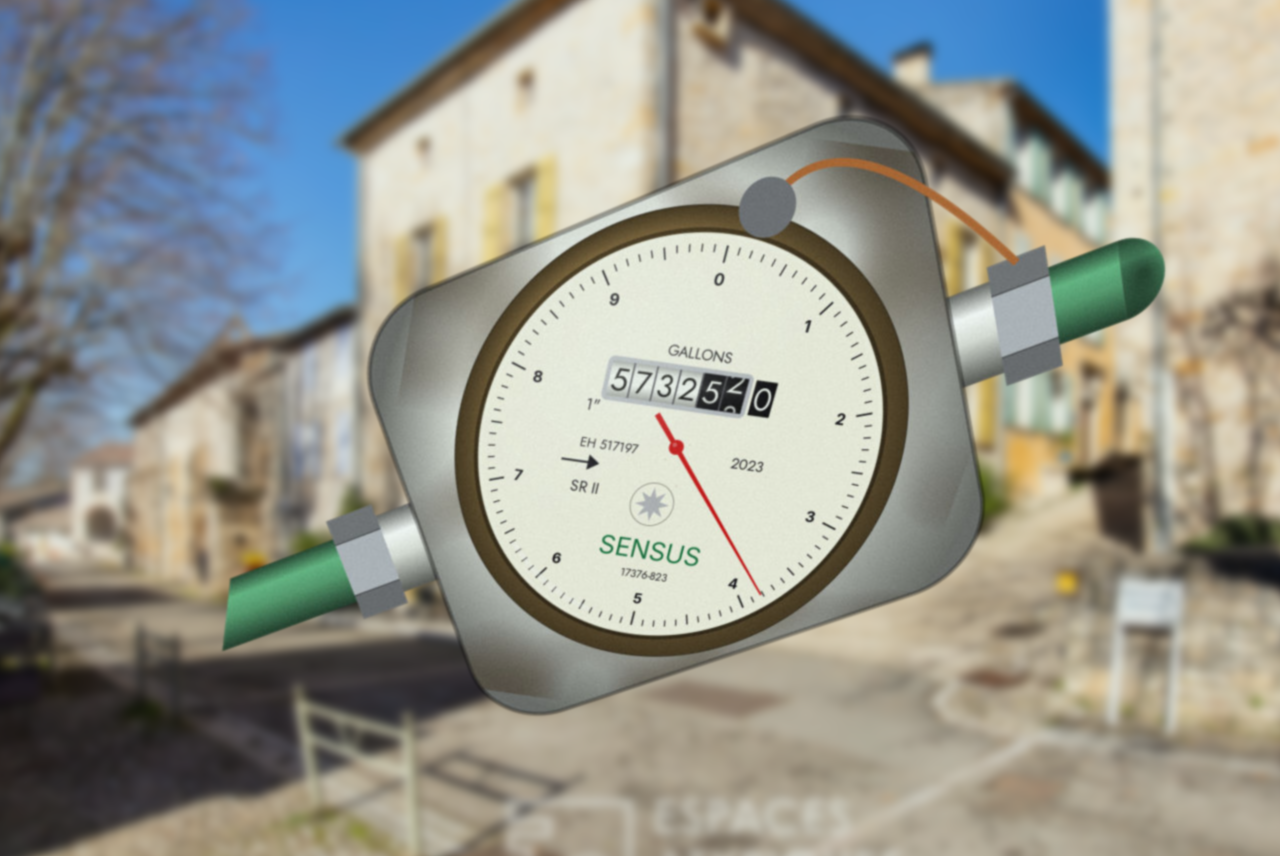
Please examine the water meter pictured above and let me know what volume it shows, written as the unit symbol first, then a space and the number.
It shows gal 5732523.8
